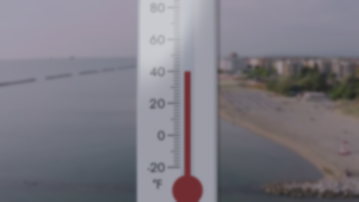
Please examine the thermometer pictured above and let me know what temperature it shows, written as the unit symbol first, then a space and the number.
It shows °F 40
